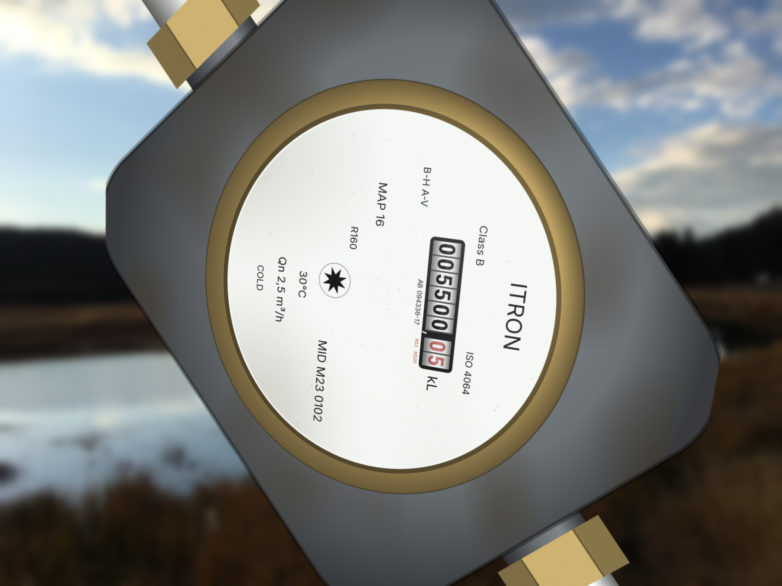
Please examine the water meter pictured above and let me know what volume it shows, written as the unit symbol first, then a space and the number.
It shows kL 5500.05
